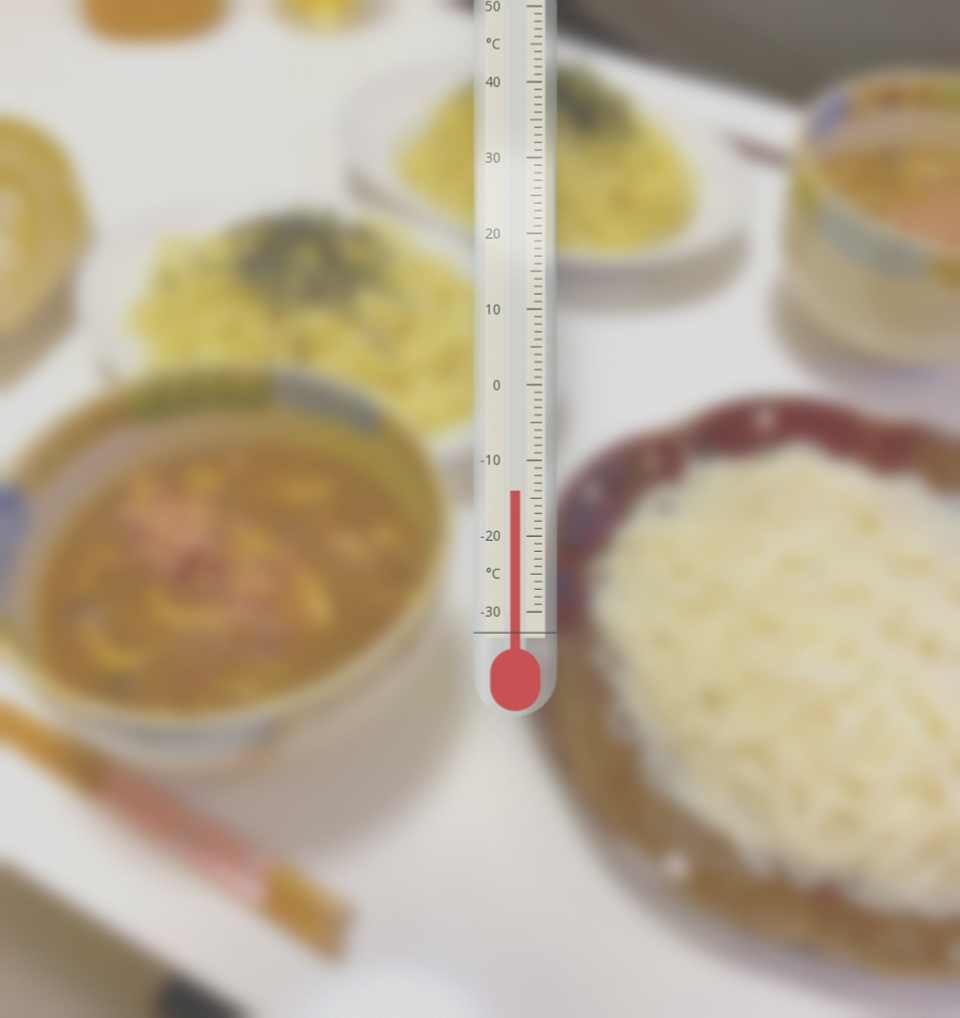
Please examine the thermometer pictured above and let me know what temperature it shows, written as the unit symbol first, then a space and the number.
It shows °C -14
